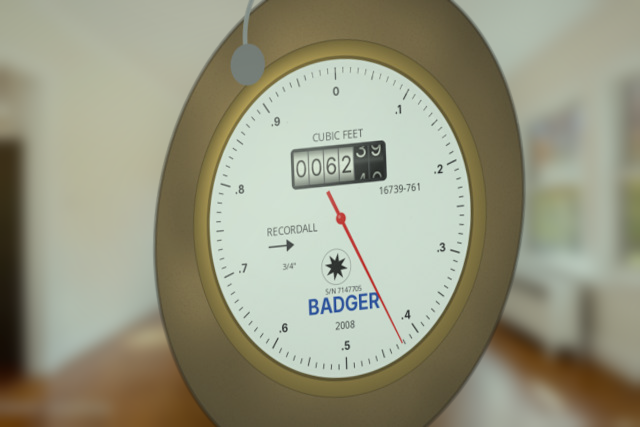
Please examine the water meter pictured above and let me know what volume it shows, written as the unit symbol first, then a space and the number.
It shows ft³ 6239.42
